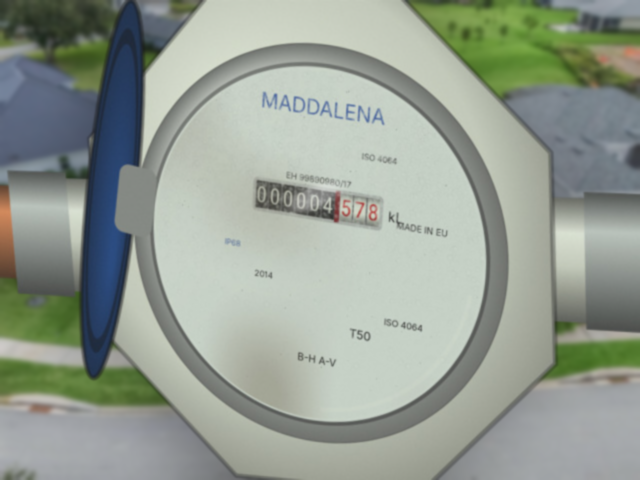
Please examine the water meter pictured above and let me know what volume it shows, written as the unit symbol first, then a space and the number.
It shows kL 4.578
